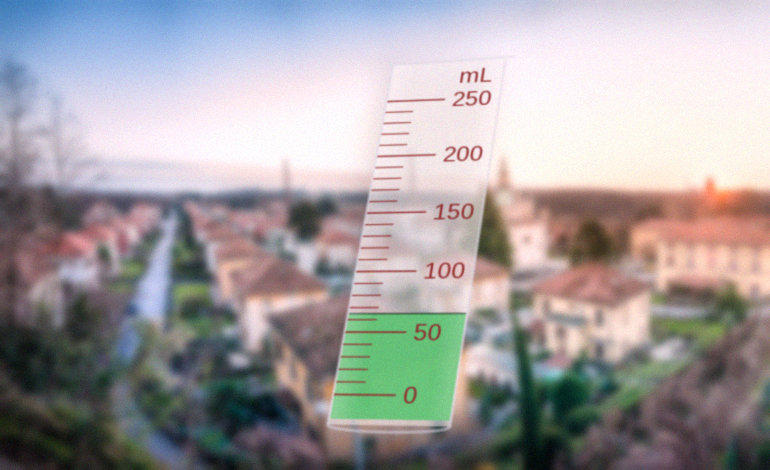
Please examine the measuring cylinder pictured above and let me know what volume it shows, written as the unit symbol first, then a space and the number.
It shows mL 65
